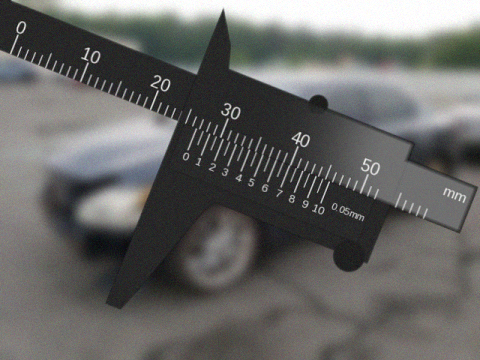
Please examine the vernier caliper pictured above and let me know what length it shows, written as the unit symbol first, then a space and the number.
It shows mm 26.6
